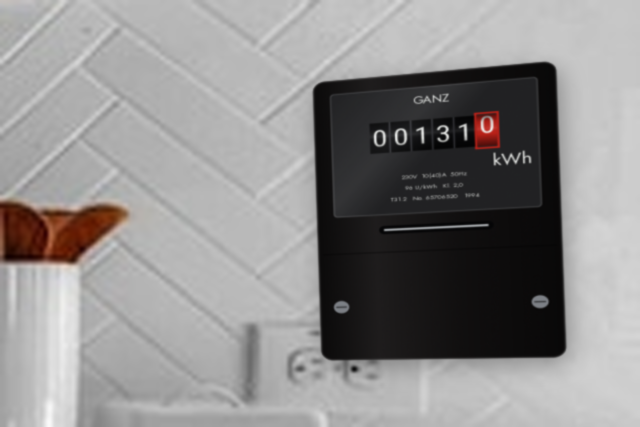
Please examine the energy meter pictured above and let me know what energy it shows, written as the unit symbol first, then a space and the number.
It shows kWh 131.0
